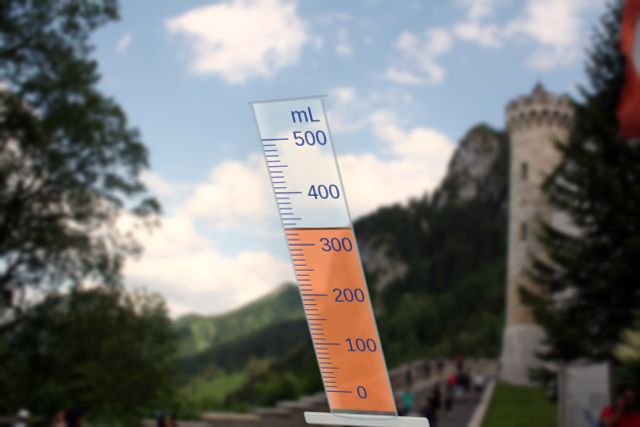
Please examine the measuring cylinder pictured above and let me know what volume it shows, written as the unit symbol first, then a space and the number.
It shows mL 330
